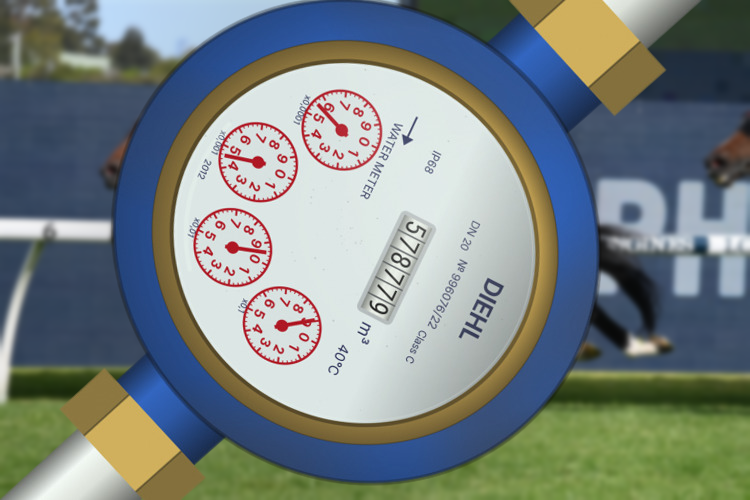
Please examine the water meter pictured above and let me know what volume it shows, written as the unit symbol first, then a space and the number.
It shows m³ 578779.8945
